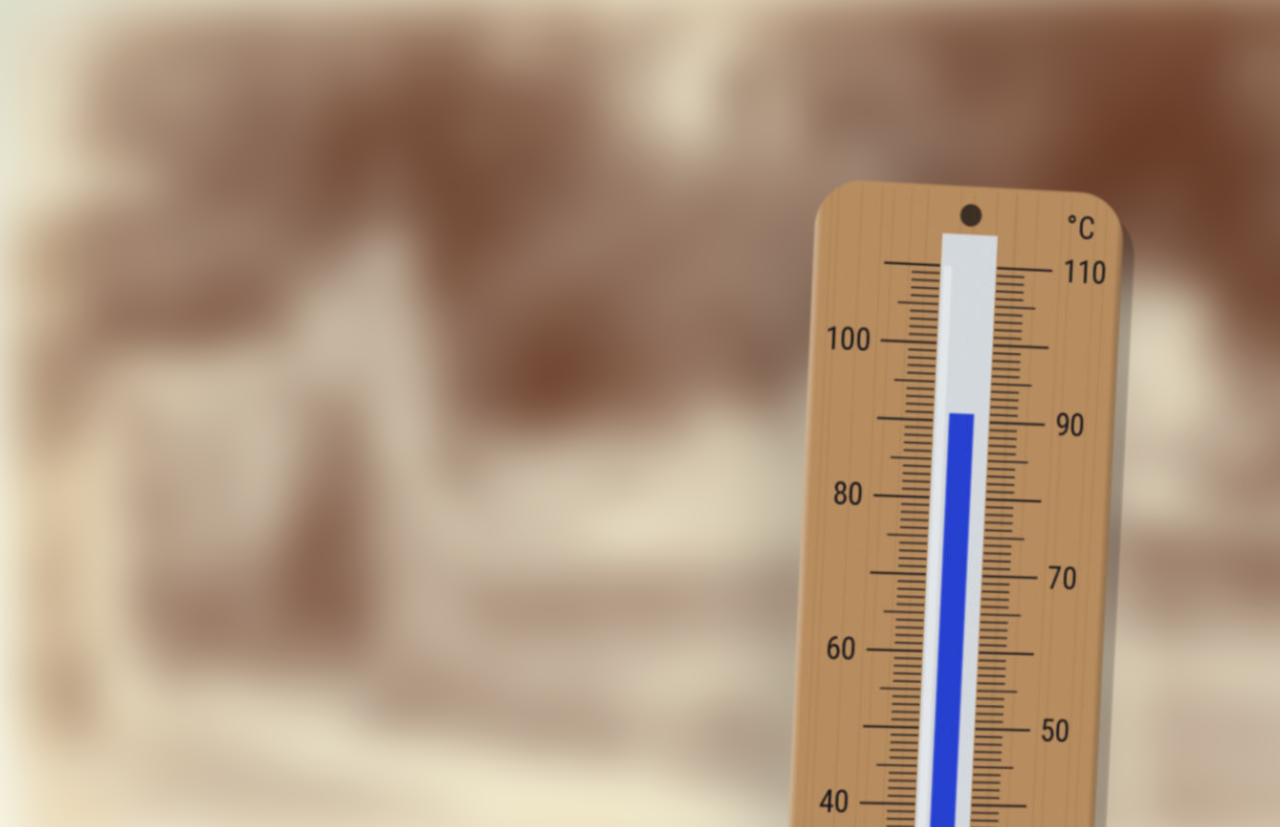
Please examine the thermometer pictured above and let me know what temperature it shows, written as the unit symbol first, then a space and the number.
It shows °C 91
